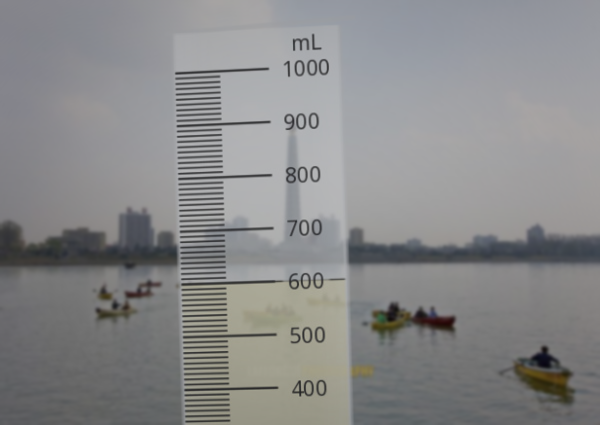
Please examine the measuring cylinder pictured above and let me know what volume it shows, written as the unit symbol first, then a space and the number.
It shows mL 600
